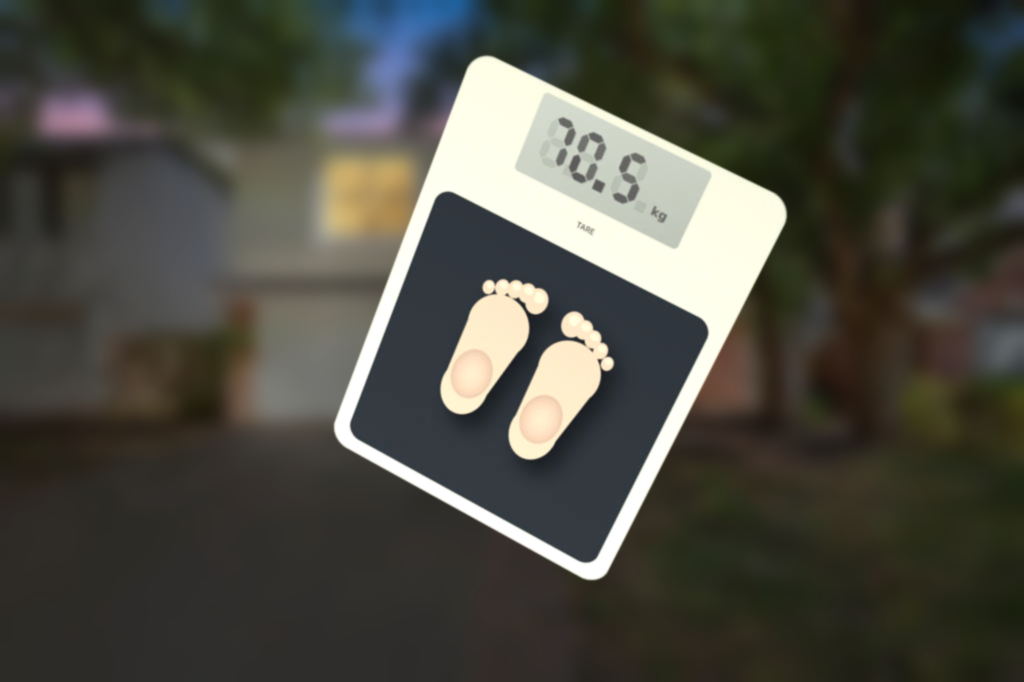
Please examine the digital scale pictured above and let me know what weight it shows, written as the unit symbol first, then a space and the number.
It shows kg 70.5
